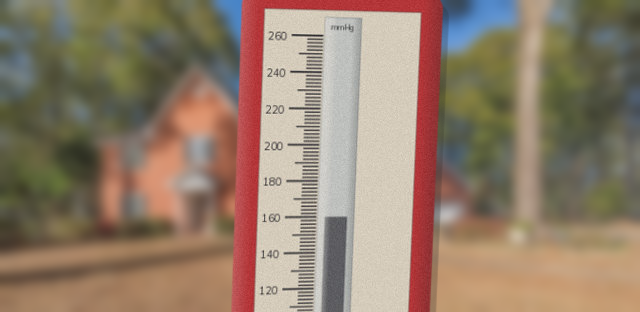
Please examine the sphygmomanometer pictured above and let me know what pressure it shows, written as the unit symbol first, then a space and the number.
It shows mmHg 160
